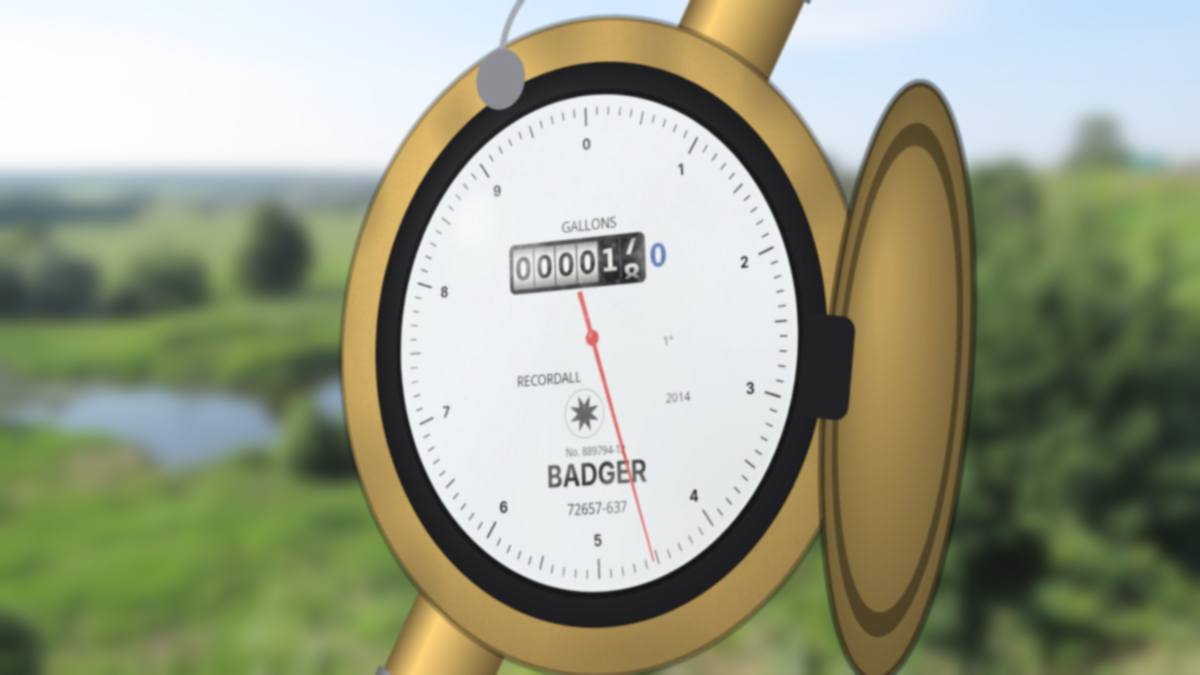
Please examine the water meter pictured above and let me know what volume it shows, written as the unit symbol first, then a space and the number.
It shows gal 174.5
